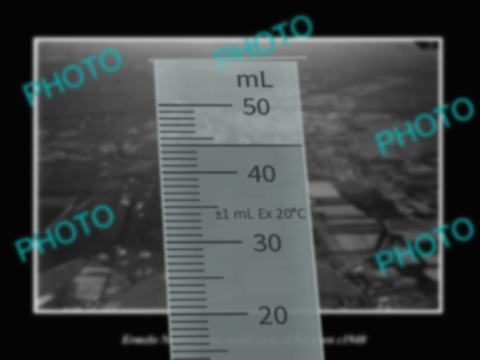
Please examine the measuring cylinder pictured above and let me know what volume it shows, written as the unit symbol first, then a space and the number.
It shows mL 44
